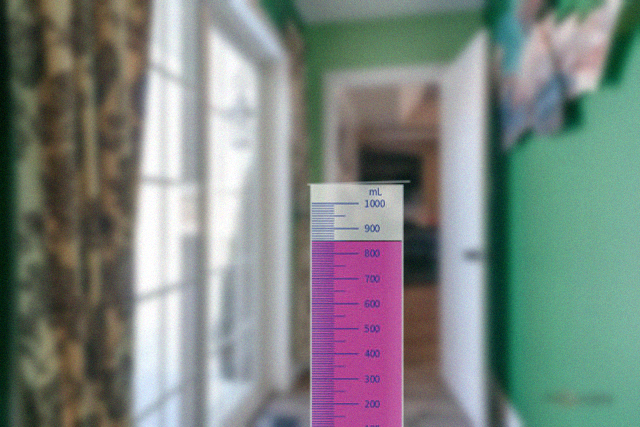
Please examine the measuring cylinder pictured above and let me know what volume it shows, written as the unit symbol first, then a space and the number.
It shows mL 850
